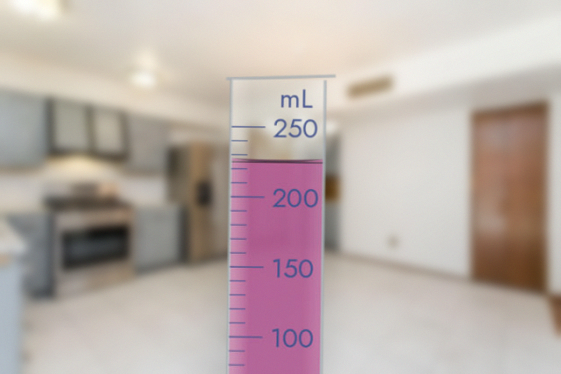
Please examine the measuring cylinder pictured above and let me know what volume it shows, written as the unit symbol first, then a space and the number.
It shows mL 225
